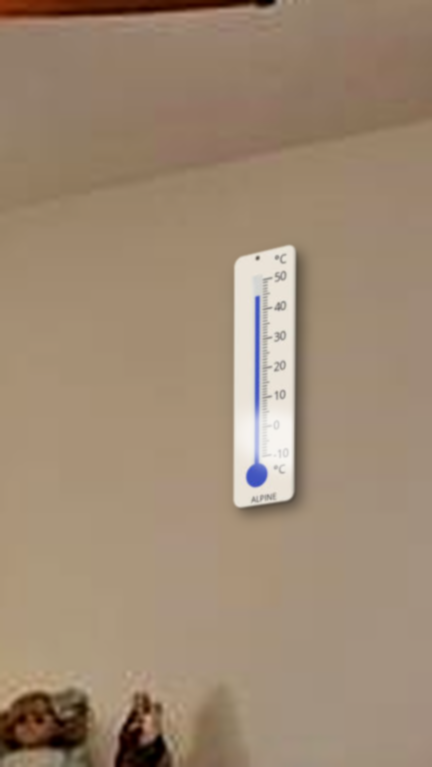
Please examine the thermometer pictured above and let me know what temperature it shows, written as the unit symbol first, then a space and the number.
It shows °C 45
